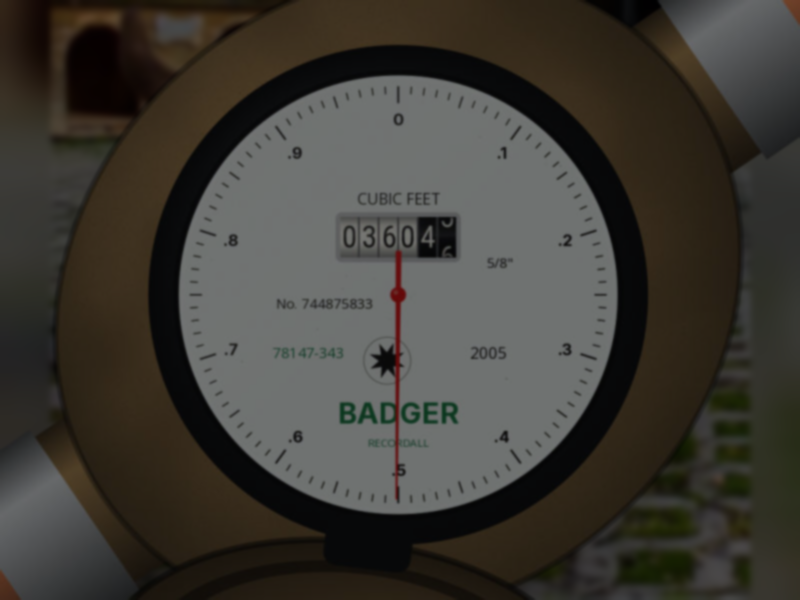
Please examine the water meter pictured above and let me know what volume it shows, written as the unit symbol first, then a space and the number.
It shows ft³ 36045.50
